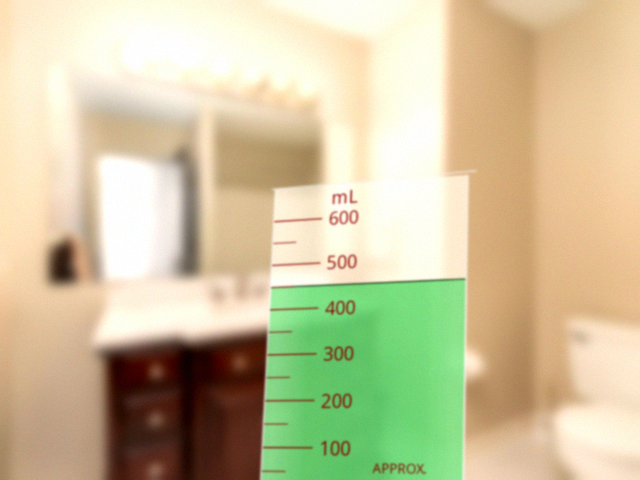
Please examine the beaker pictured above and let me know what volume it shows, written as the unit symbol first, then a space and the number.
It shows mL 450
